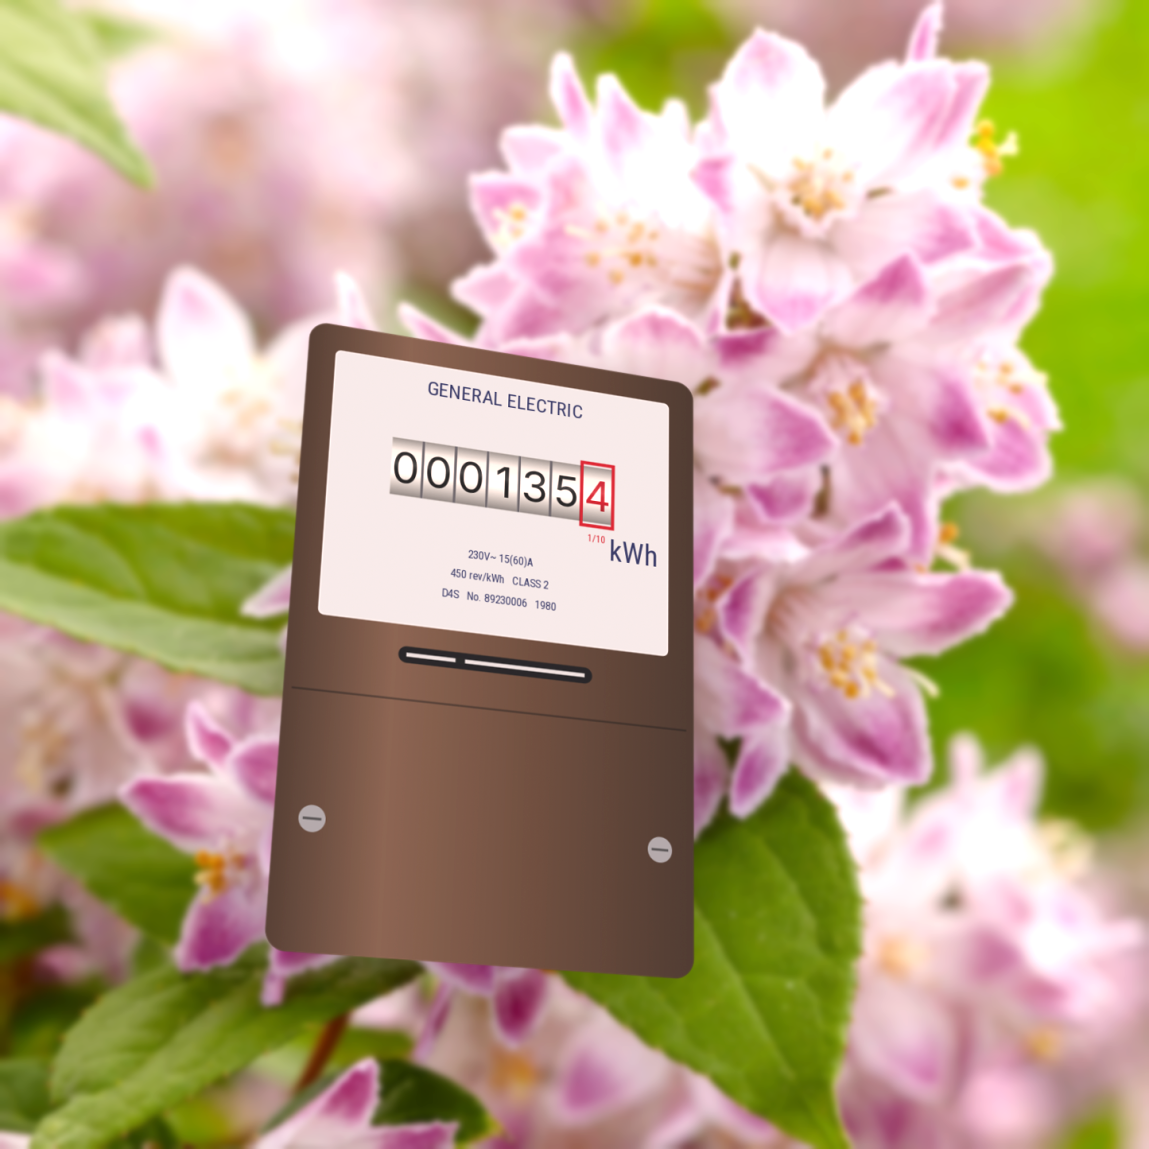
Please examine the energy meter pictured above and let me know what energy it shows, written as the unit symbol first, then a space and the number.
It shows kWh 135.4
